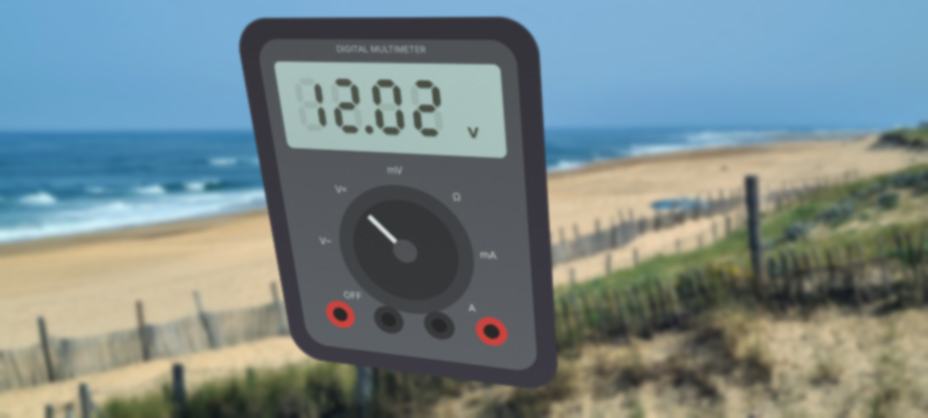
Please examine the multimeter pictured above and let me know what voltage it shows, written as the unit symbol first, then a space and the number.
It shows V 12.02
